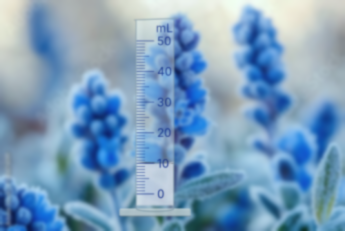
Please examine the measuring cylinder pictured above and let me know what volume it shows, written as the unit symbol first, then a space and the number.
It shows mL 10
